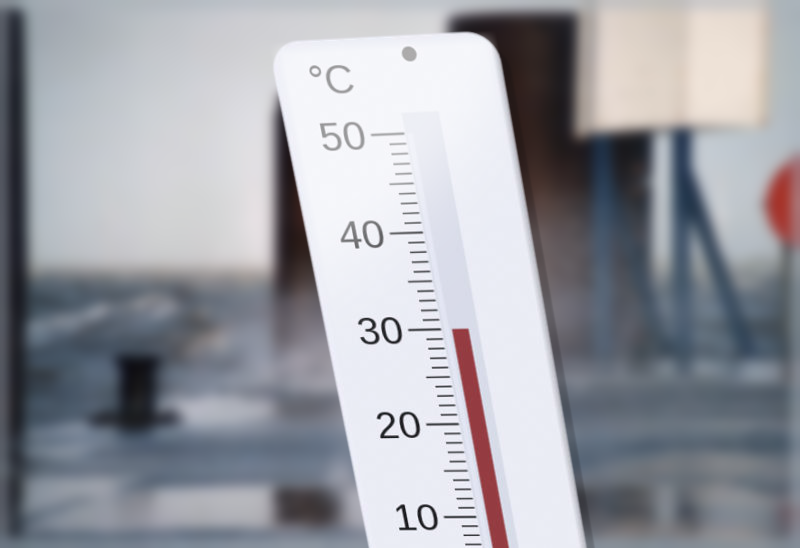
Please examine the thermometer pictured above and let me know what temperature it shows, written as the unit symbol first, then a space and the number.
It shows °C 30
